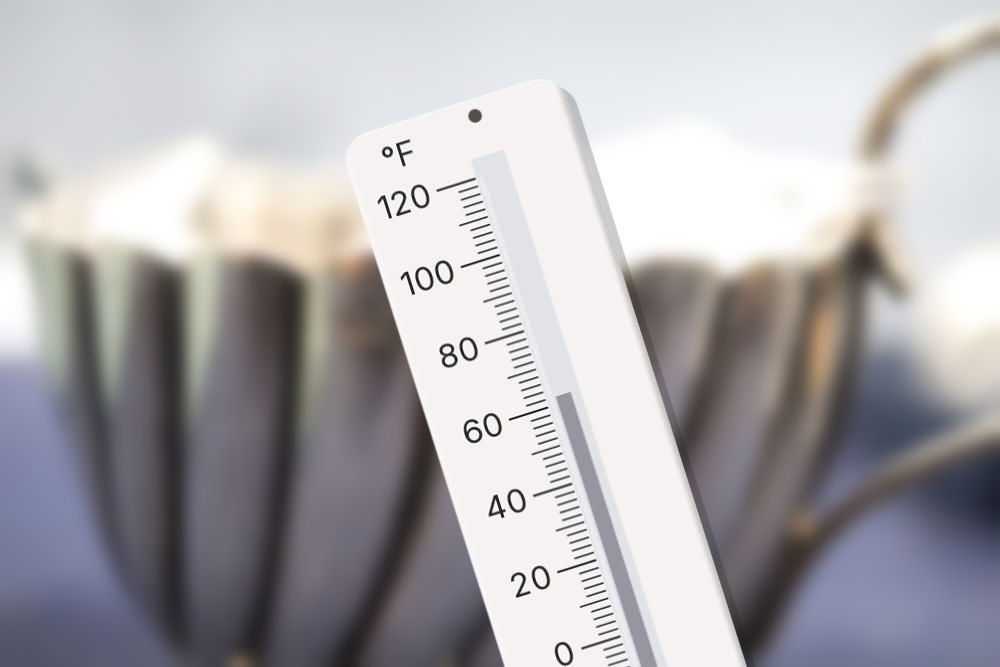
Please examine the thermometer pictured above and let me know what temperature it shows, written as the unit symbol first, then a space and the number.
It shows °F 62
